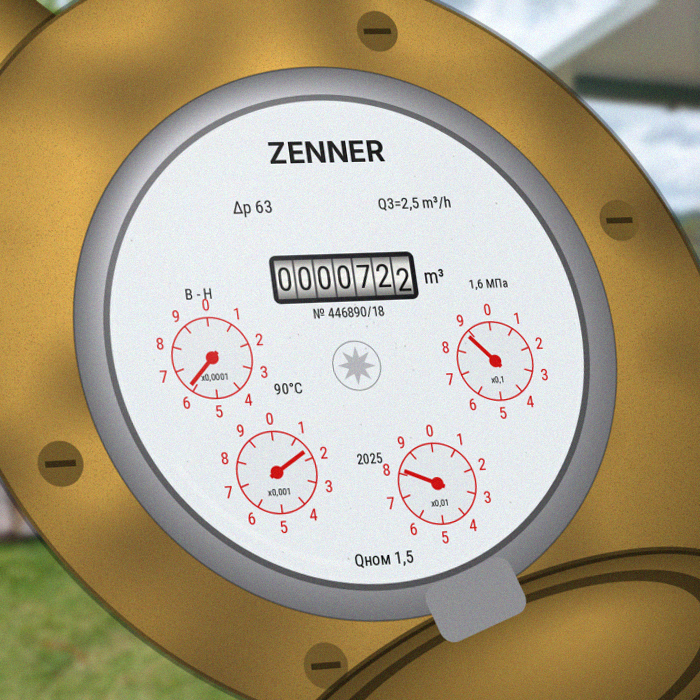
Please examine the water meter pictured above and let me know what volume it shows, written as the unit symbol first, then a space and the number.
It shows m³ 721.8816
